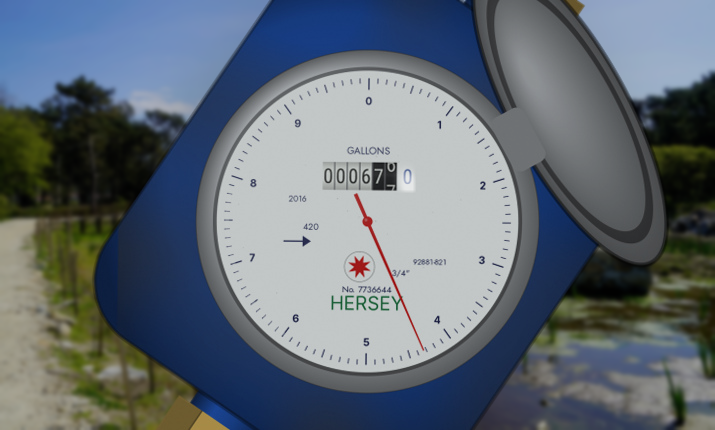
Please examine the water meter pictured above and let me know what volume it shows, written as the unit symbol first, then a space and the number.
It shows gal 6764.3
